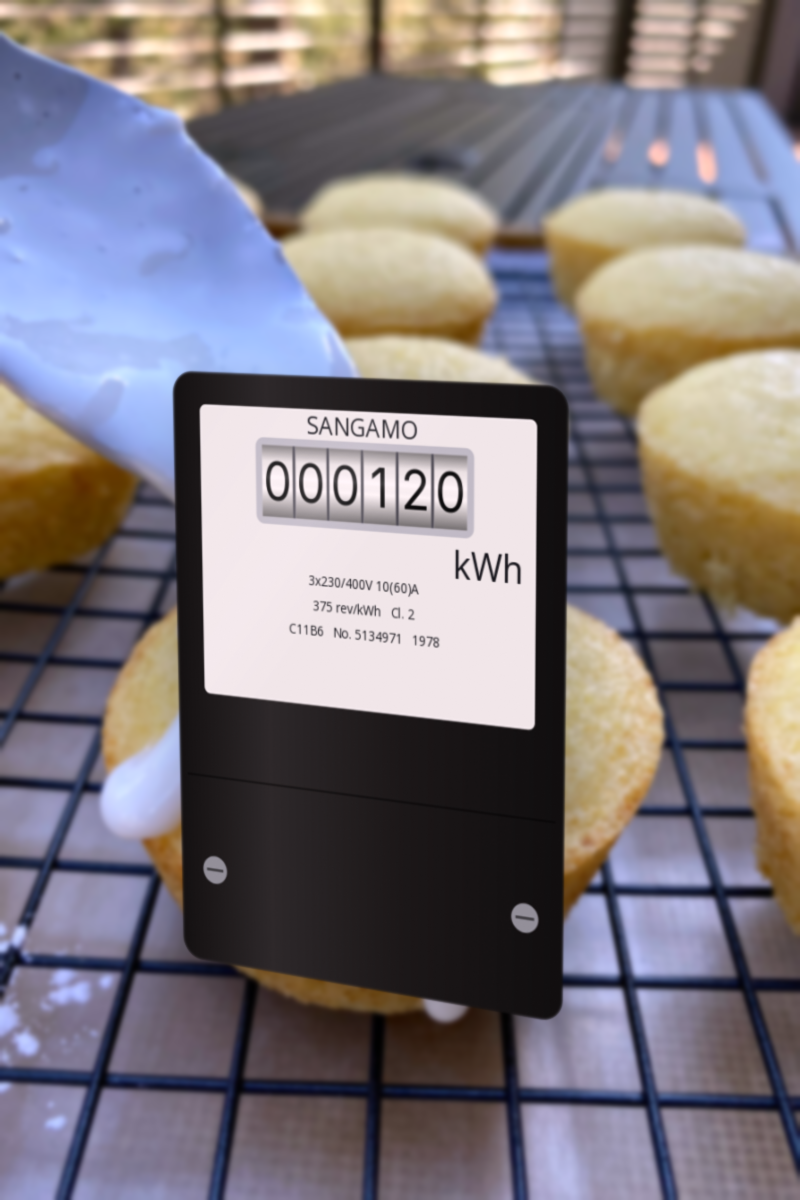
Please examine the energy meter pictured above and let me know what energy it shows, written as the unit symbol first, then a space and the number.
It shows kWh 120
